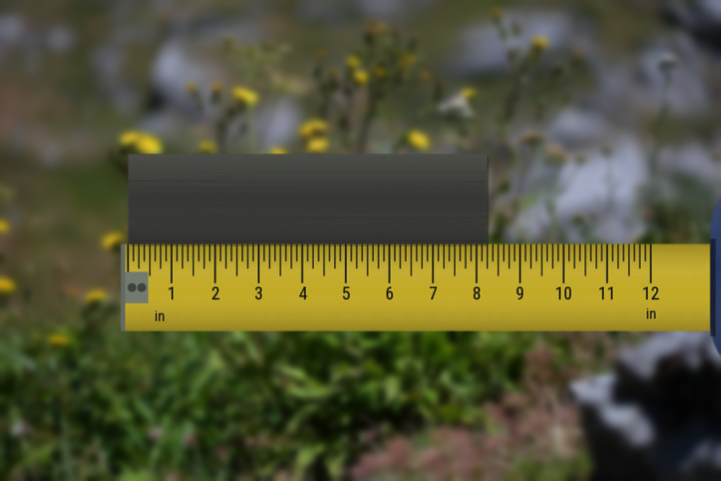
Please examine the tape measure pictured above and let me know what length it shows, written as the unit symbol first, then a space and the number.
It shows in 8.25
